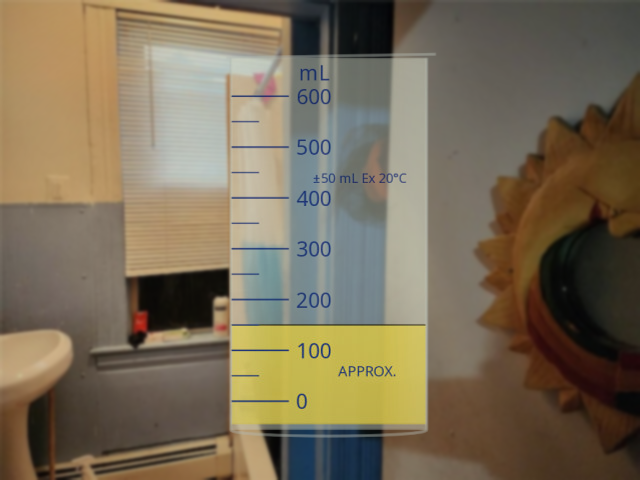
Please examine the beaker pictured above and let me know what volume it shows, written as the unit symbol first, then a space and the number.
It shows mL 150
